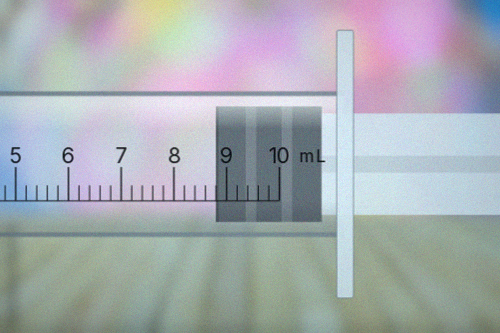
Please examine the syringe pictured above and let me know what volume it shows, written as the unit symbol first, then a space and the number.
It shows mL 8.8
